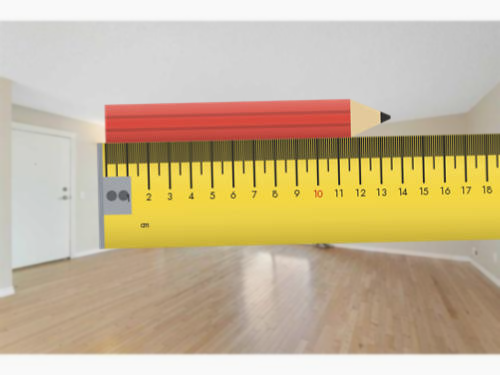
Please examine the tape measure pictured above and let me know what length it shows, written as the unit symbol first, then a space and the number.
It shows cm 13.5
